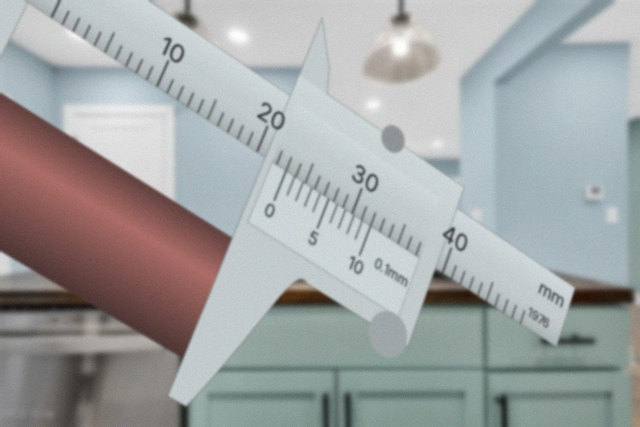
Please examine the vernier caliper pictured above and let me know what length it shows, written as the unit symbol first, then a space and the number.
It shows mm 23.0
